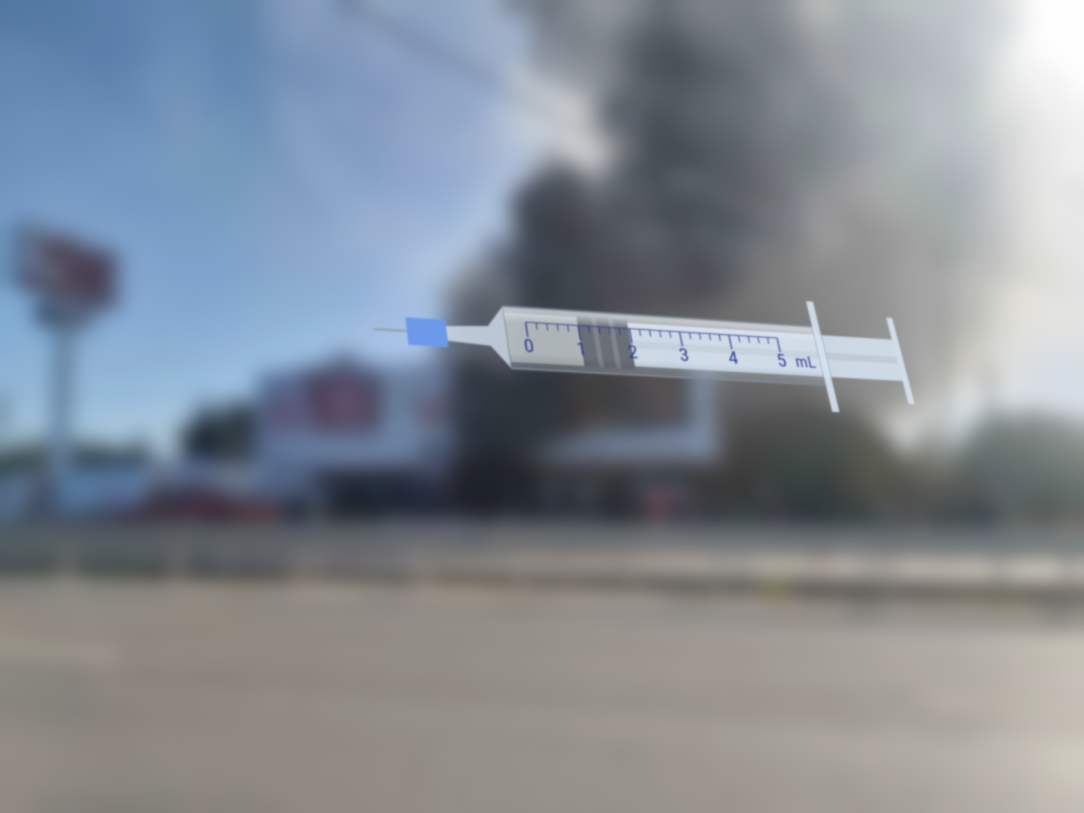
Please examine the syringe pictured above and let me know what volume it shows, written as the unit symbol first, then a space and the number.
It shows mL 1
